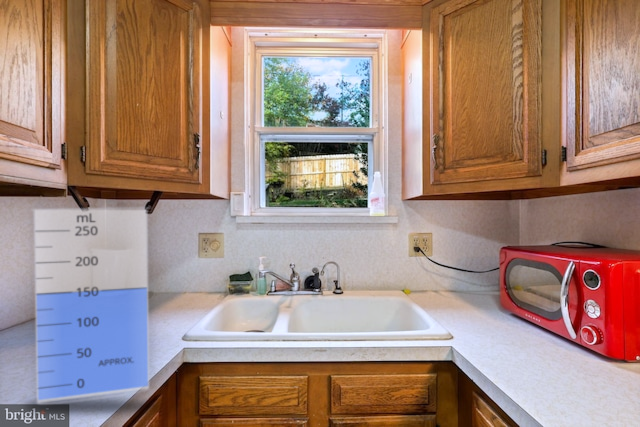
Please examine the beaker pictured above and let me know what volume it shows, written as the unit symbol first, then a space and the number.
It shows mL 150
